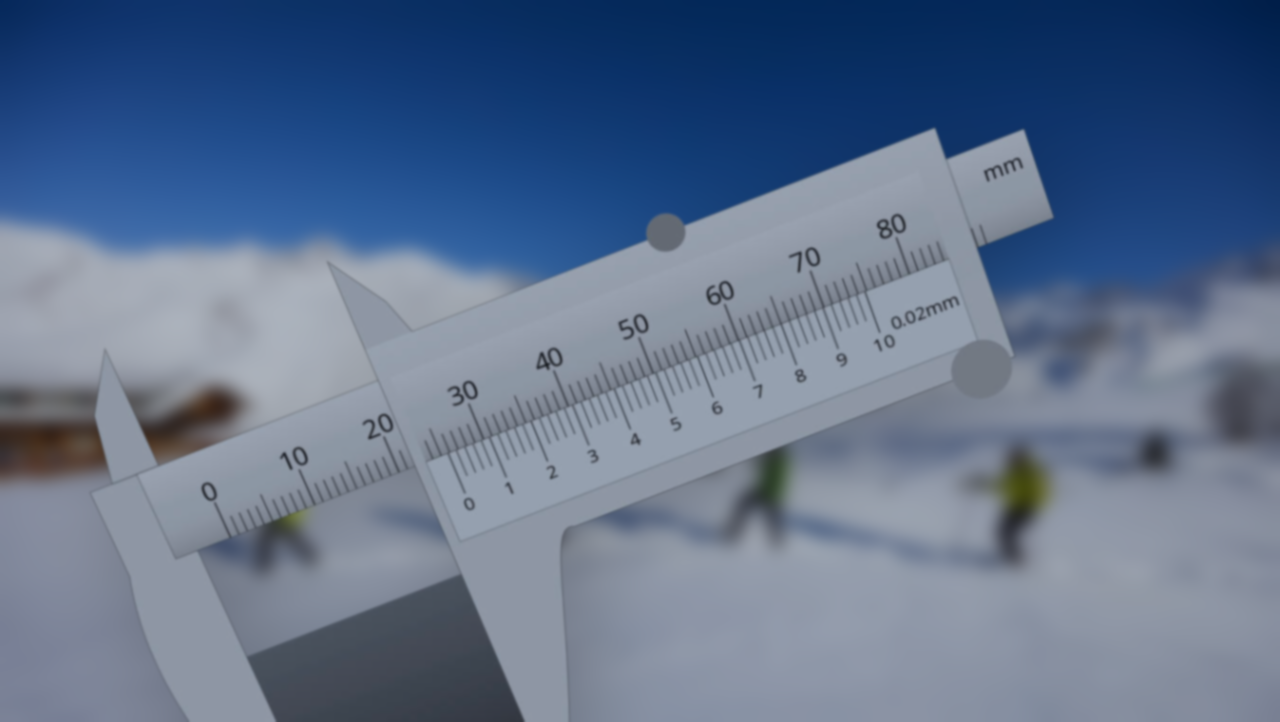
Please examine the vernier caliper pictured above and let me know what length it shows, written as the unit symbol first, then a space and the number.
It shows mm 25.8
